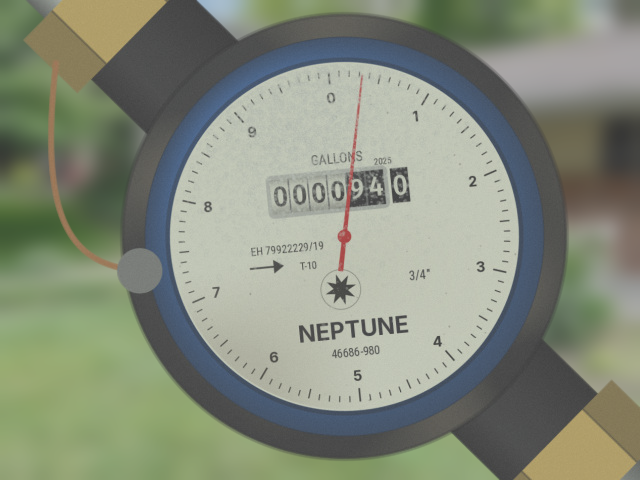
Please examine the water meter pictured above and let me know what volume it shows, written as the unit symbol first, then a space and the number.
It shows gal 940.3
